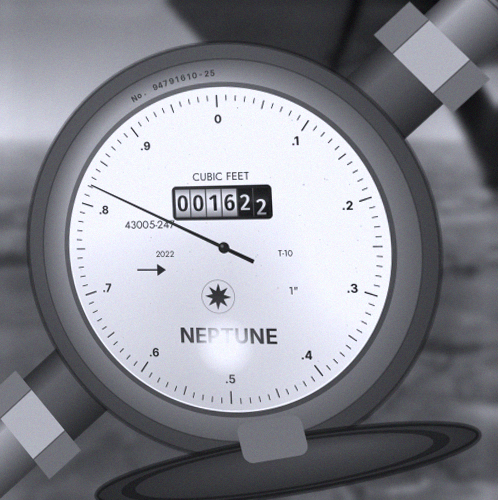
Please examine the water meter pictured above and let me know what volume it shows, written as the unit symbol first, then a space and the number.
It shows ft³ 1621.82
